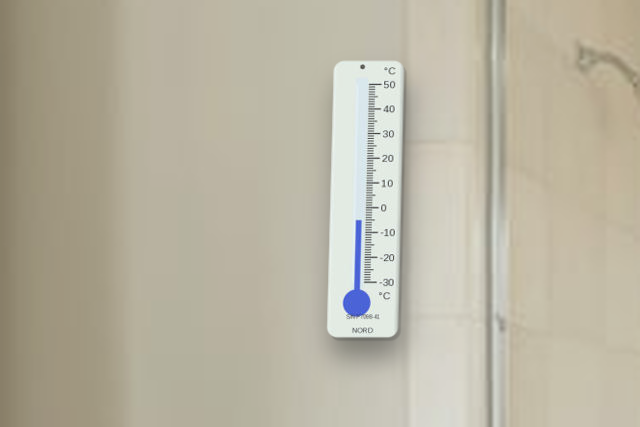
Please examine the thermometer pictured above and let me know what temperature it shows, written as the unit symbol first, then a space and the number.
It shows °C -5
